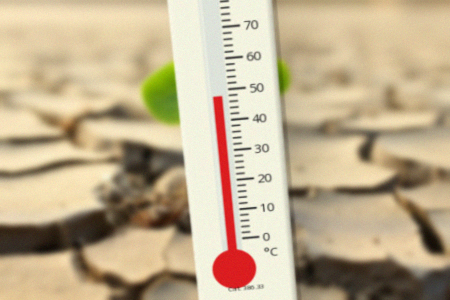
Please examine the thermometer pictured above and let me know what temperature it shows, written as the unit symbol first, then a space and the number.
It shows °C 48
